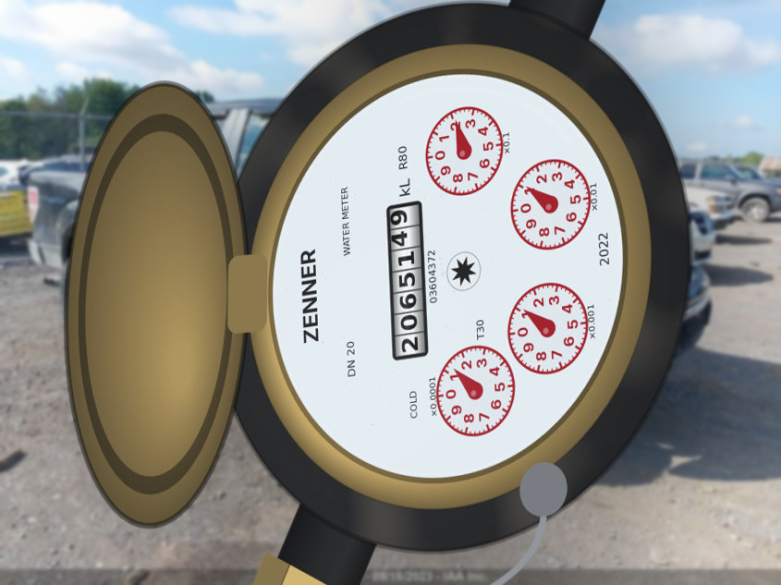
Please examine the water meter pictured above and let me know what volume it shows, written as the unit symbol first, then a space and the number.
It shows kL 2065149.2111
